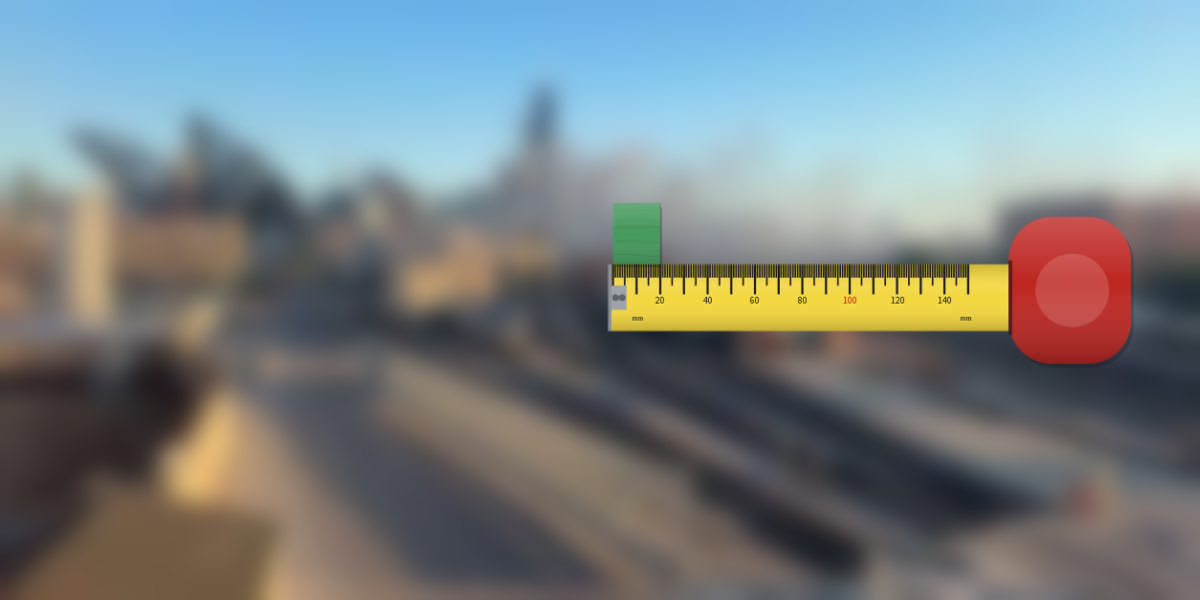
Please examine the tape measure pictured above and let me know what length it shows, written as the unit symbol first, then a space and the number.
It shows mm 20
